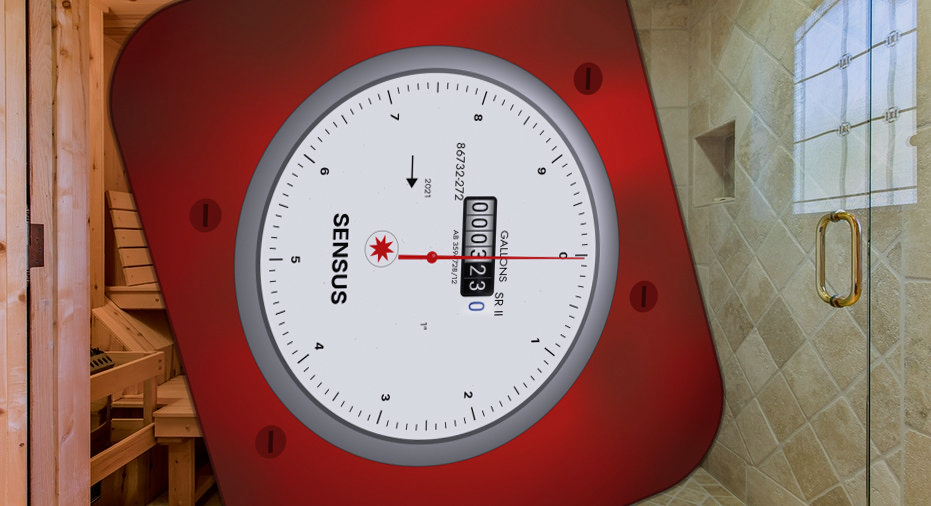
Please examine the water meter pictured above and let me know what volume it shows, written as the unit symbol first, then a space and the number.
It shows gal 3230.0
